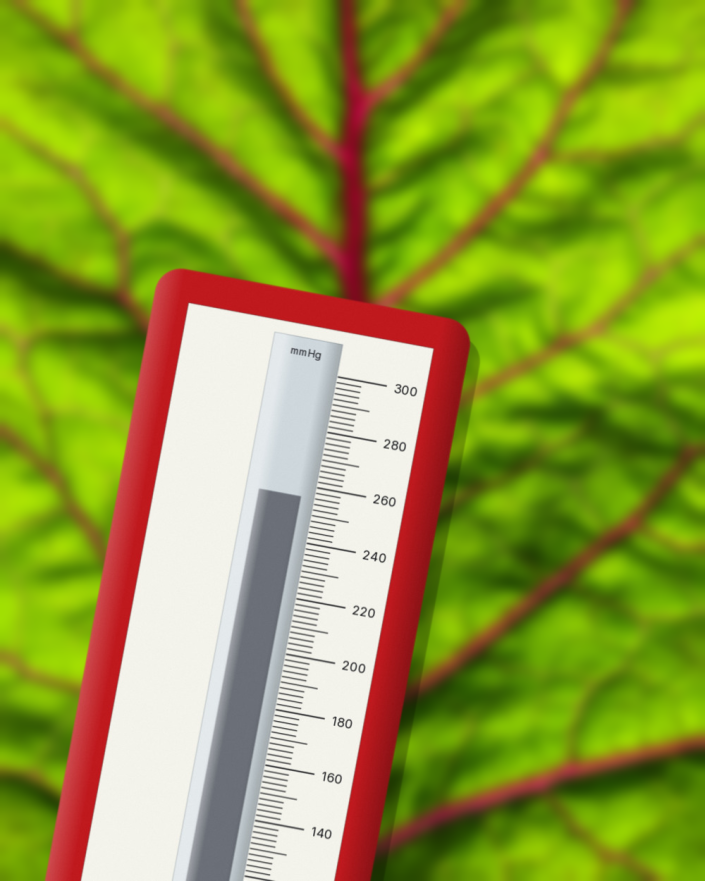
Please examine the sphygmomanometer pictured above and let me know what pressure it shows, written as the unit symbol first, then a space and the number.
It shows mmHg 256
